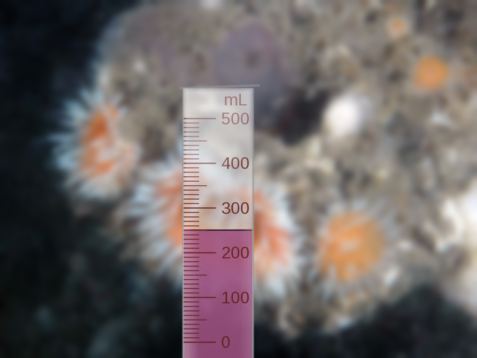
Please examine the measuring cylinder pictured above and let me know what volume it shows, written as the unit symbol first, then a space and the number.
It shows mL 250
